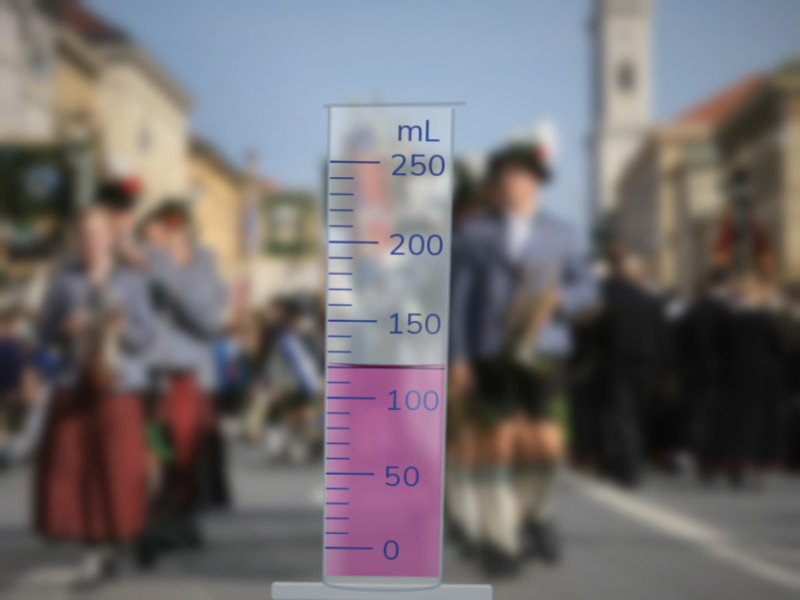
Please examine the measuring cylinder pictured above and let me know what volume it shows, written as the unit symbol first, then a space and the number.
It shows mL 120
